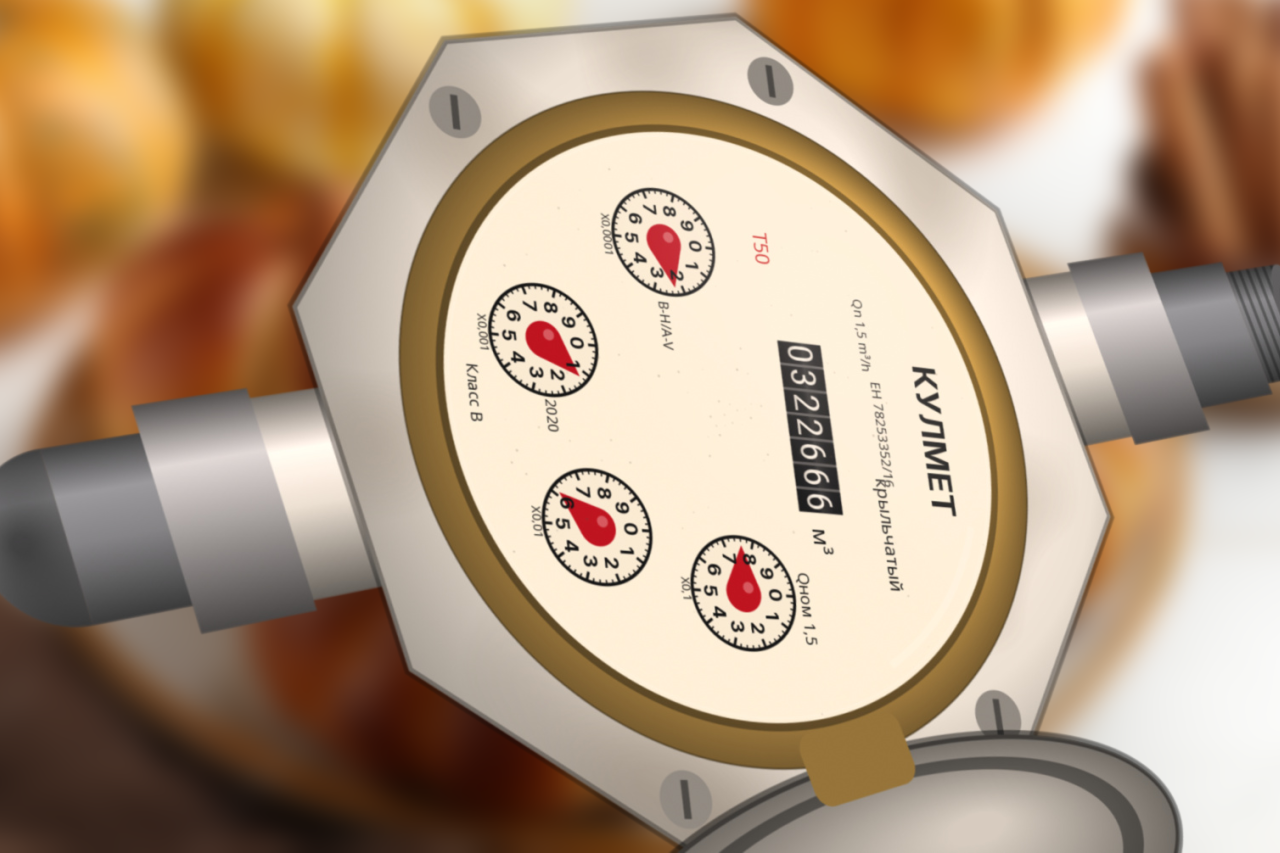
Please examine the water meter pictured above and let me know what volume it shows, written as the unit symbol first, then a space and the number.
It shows m³ 322666.7612
